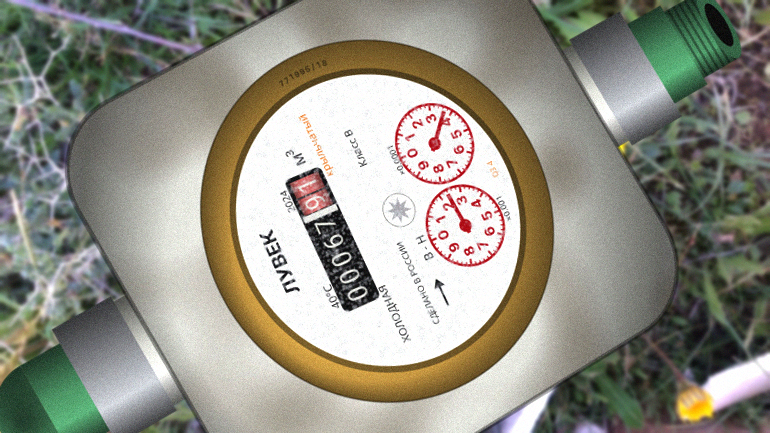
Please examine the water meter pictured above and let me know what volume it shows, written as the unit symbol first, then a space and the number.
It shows m³ 67.9123
